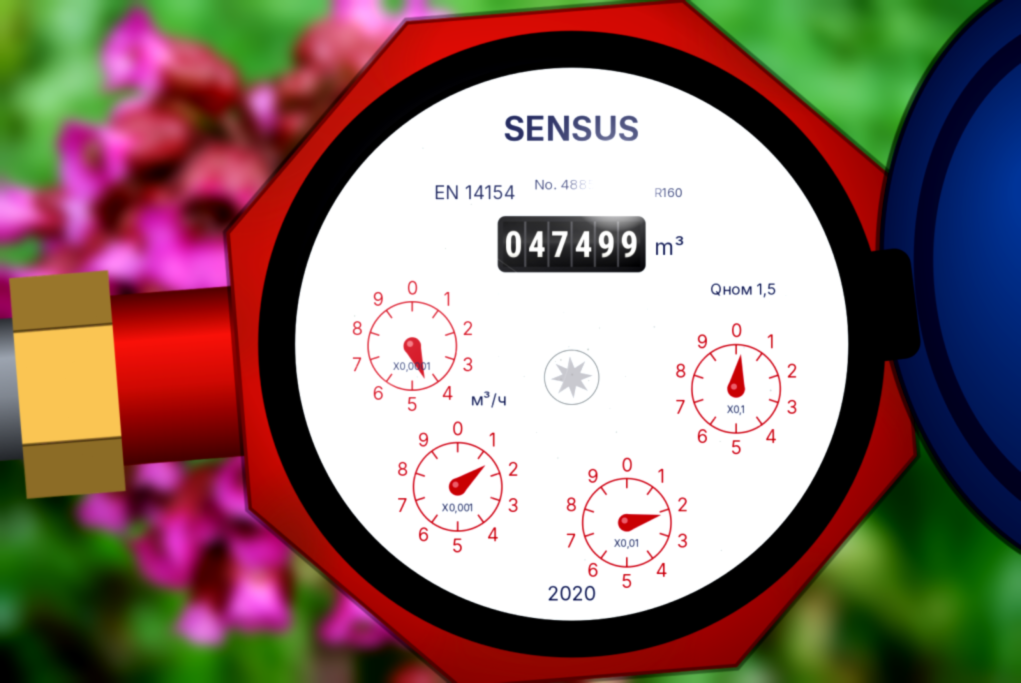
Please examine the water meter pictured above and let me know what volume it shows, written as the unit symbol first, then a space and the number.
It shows m³ 47499.0214
